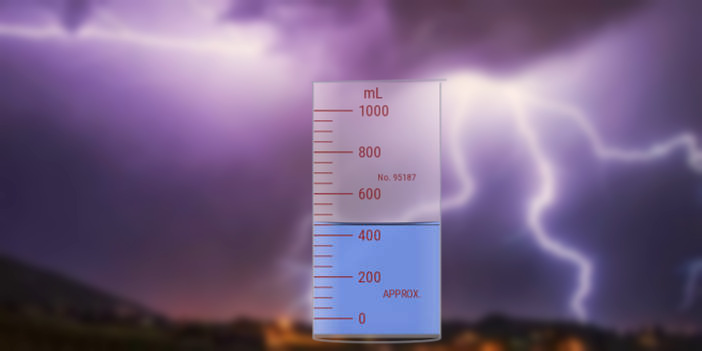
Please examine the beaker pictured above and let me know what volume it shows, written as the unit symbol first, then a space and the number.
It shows mL 450
